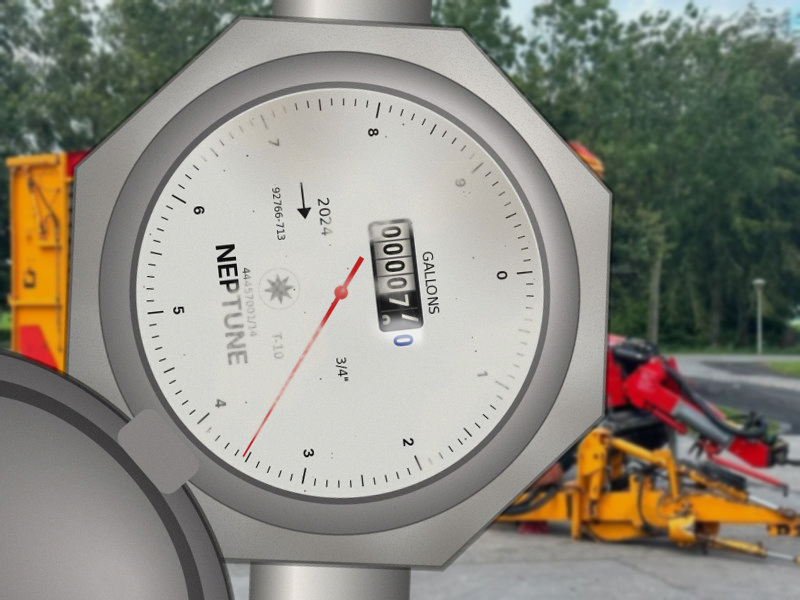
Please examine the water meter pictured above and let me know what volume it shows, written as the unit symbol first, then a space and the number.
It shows gal 773.5
